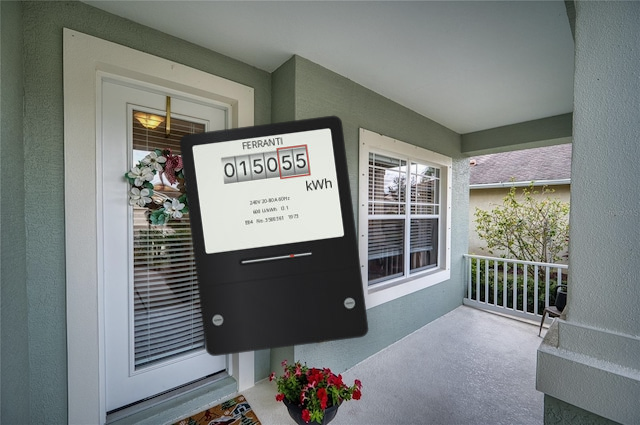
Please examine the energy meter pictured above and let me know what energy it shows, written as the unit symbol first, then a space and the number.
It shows kWh 150.55
